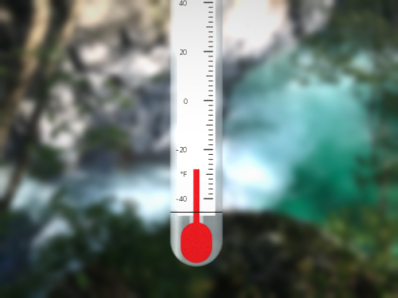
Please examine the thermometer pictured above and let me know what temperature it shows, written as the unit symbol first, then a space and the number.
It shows °F -28
